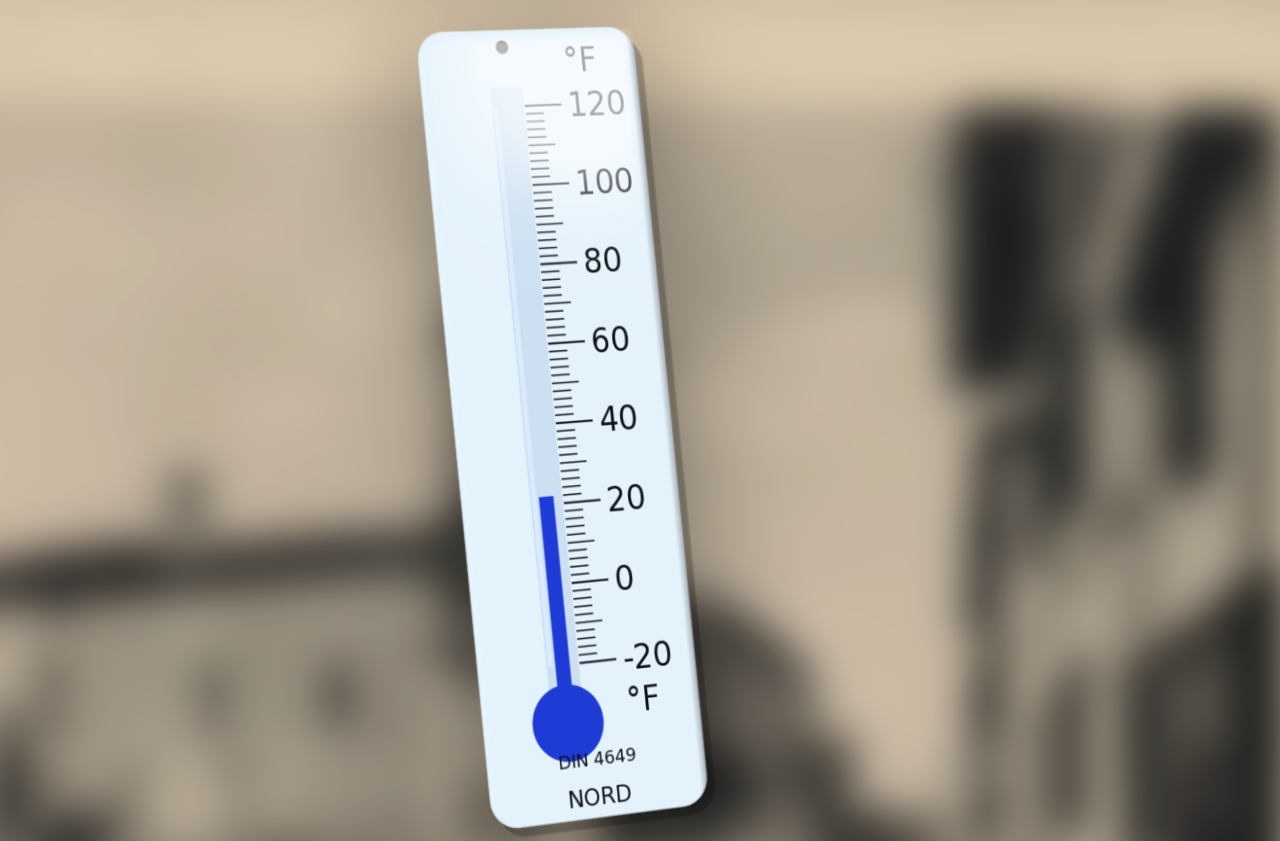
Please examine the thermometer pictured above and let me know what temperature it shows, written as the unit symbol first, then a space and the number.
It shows °F 22
